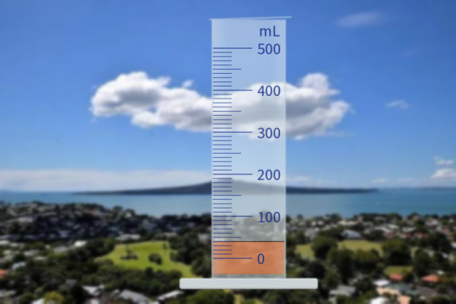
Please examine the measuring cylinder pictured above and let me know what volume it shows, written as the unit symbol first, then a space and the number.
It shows mL 40
